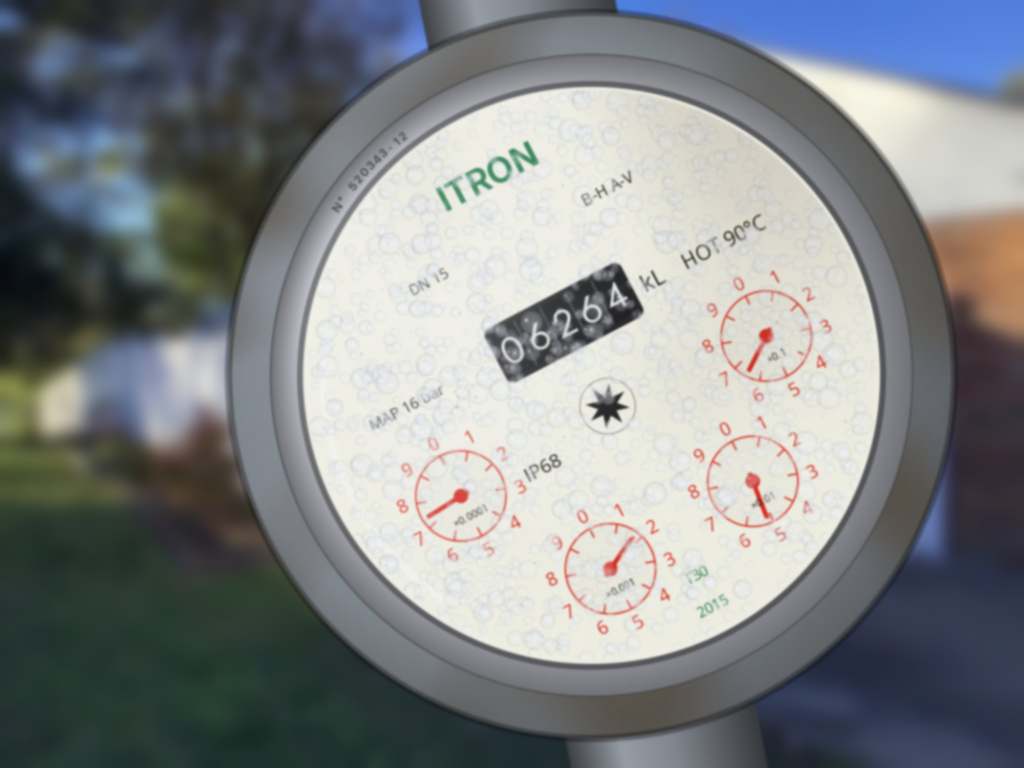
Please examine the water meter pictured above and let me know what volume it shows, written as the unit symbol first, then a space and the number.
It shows kL 6264.6517
